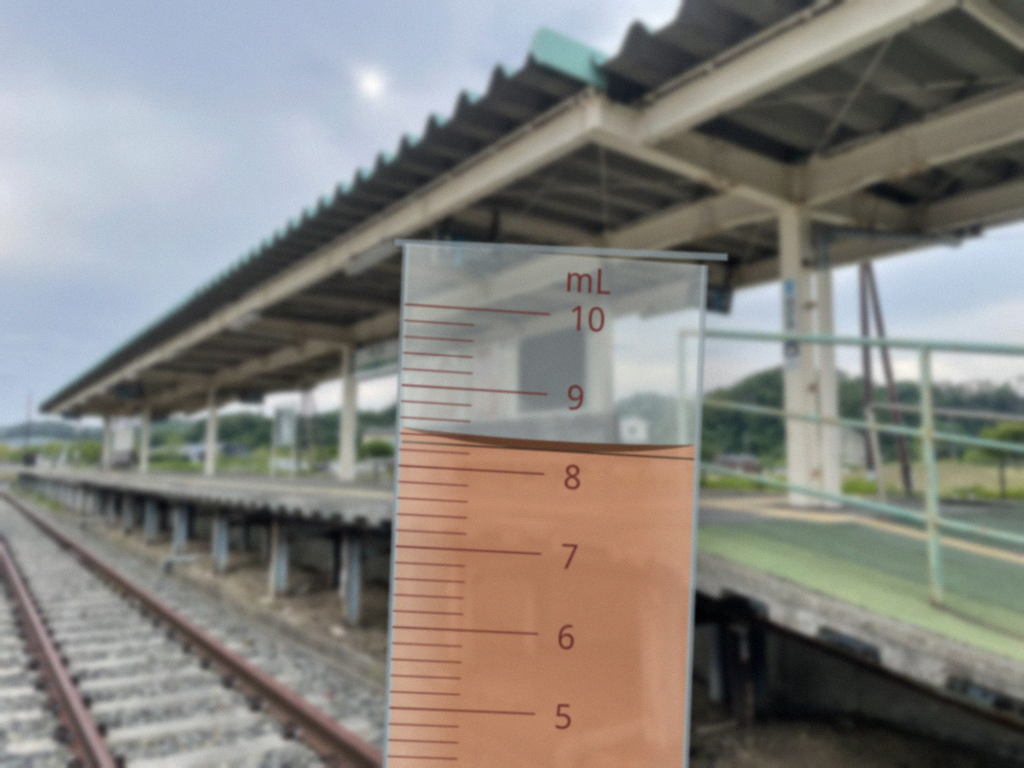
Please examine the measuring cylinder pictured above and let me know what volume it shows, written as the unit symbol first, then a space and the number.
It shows mL 8.3
